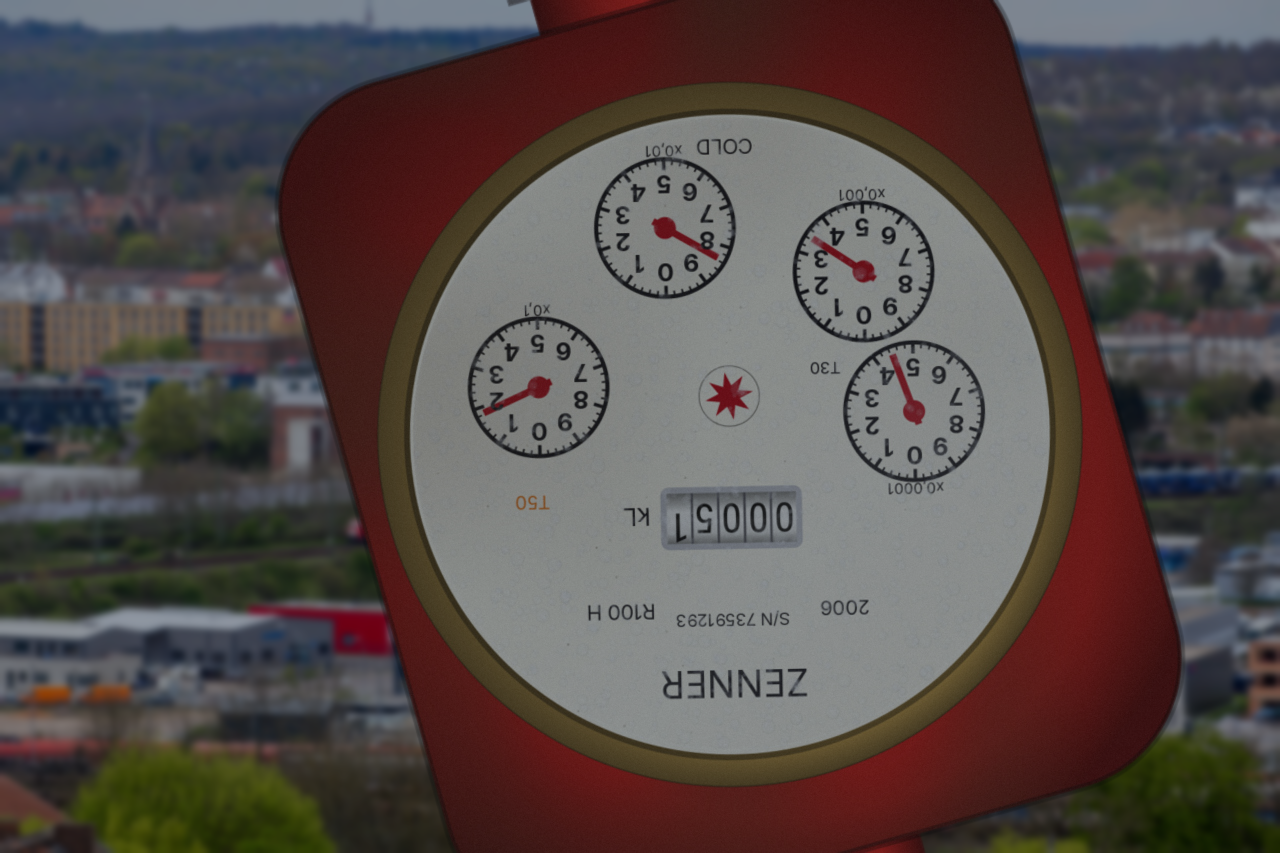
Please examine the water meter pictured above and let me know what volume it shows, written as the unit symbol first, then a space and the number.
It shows kL 51.1834
